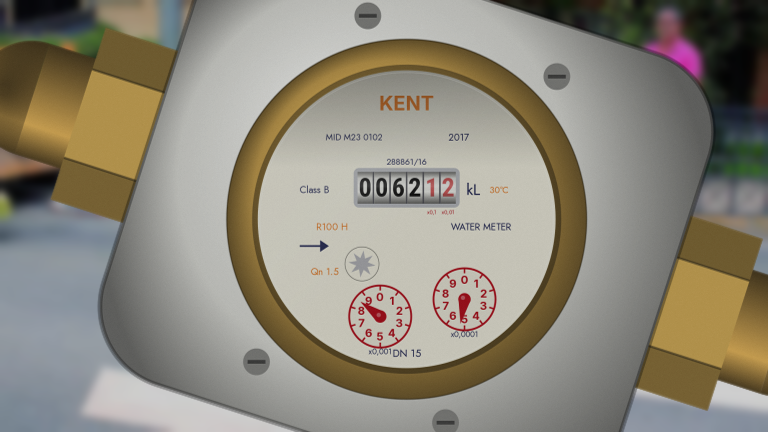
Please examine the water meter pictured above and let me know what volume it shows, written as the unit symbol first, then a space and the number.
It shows kL 62.1285
